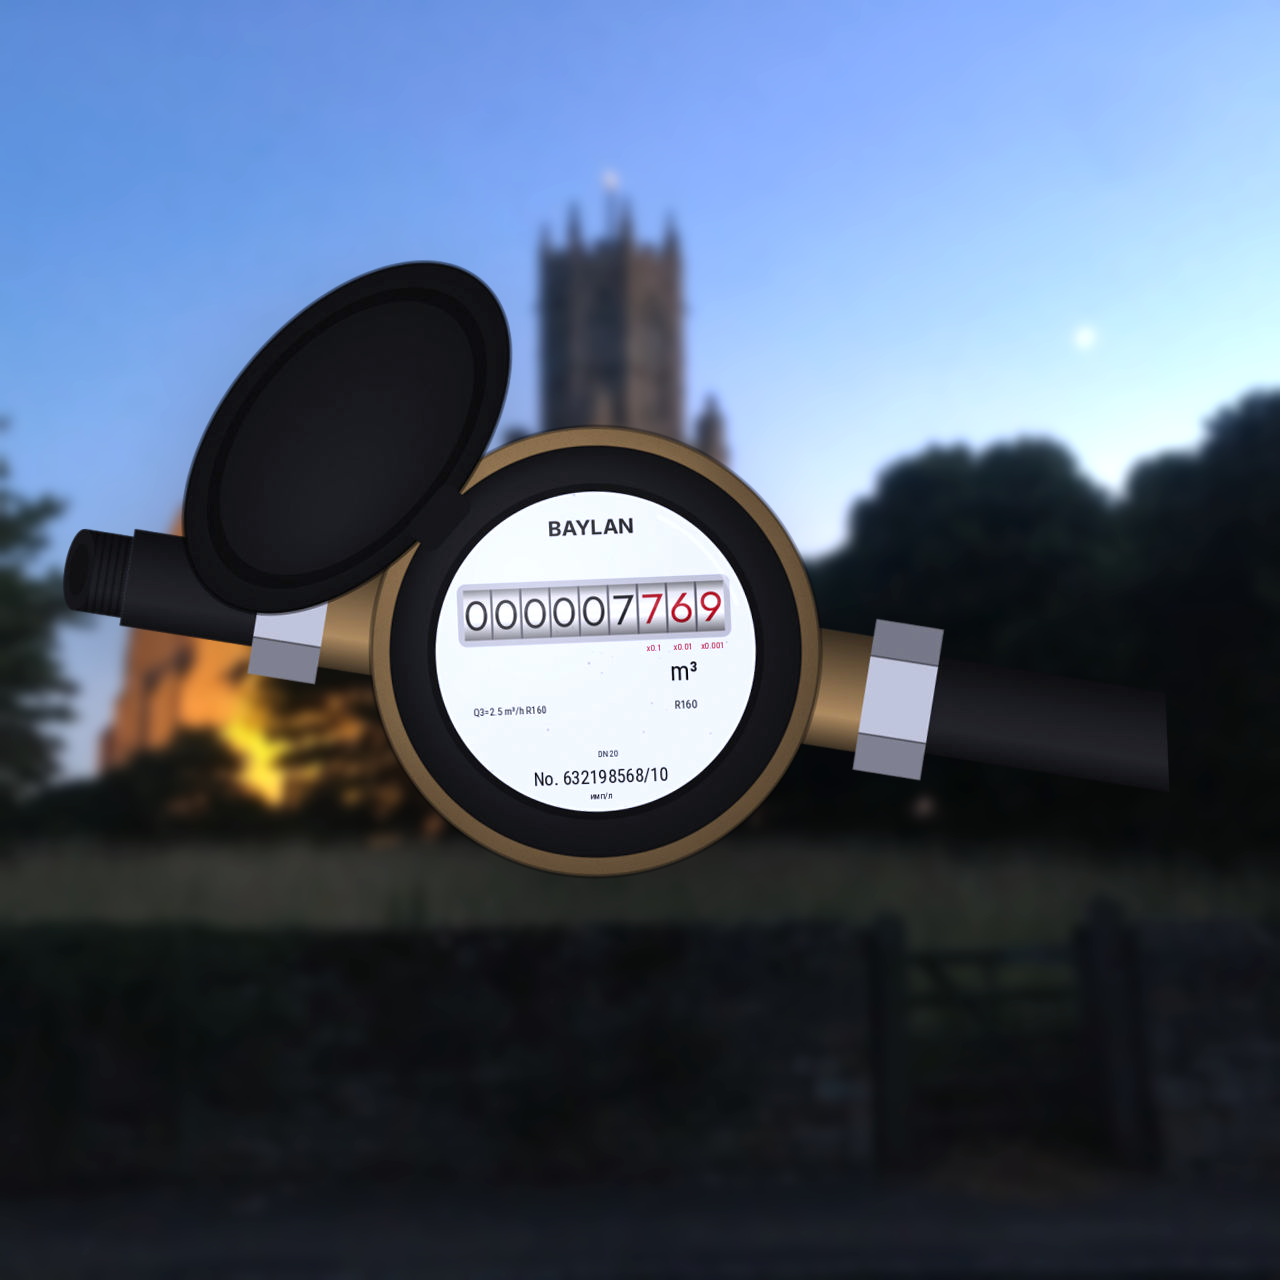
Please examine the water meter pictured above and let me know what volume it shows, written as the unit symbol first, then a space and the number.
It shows m³ 7.769
